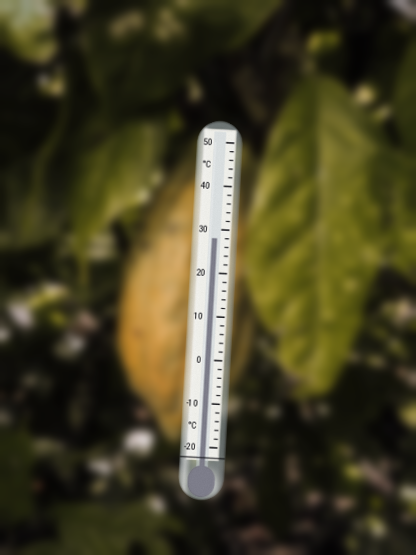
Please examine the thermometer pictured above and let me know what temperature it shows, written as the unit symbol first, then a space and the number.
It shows °C 28
